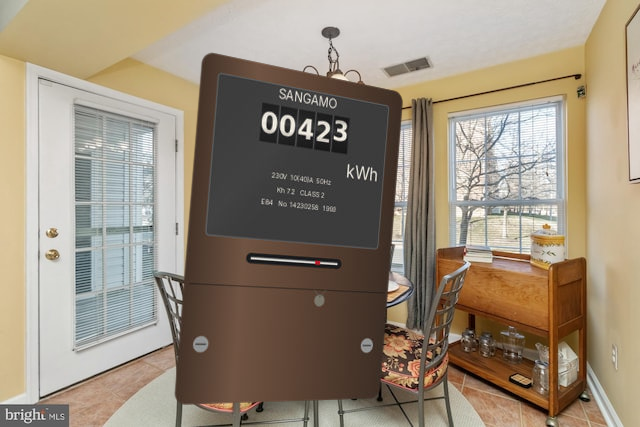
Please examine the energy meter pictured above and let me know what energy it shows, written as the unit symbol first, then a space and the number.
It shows kWh 423
